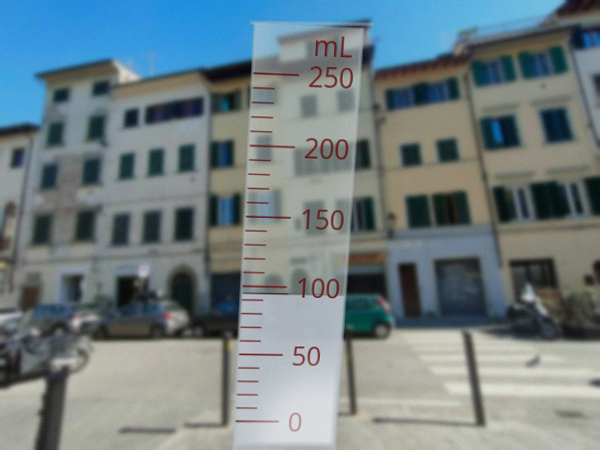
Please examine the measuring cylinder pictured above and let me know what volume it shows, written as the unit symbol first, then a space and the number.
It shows mL 95
